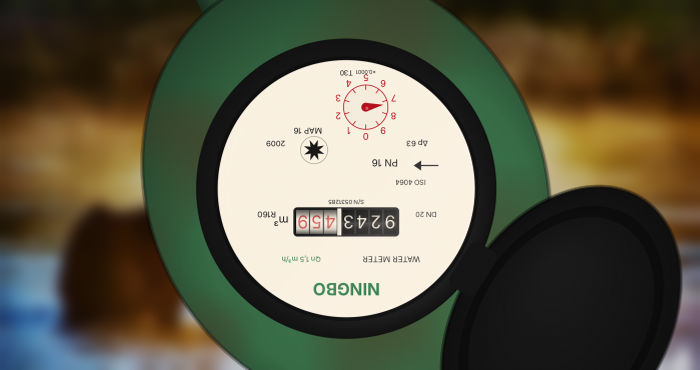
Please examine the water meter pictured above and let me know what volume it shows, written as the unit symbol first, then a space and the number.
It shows m³ 9243.4597
